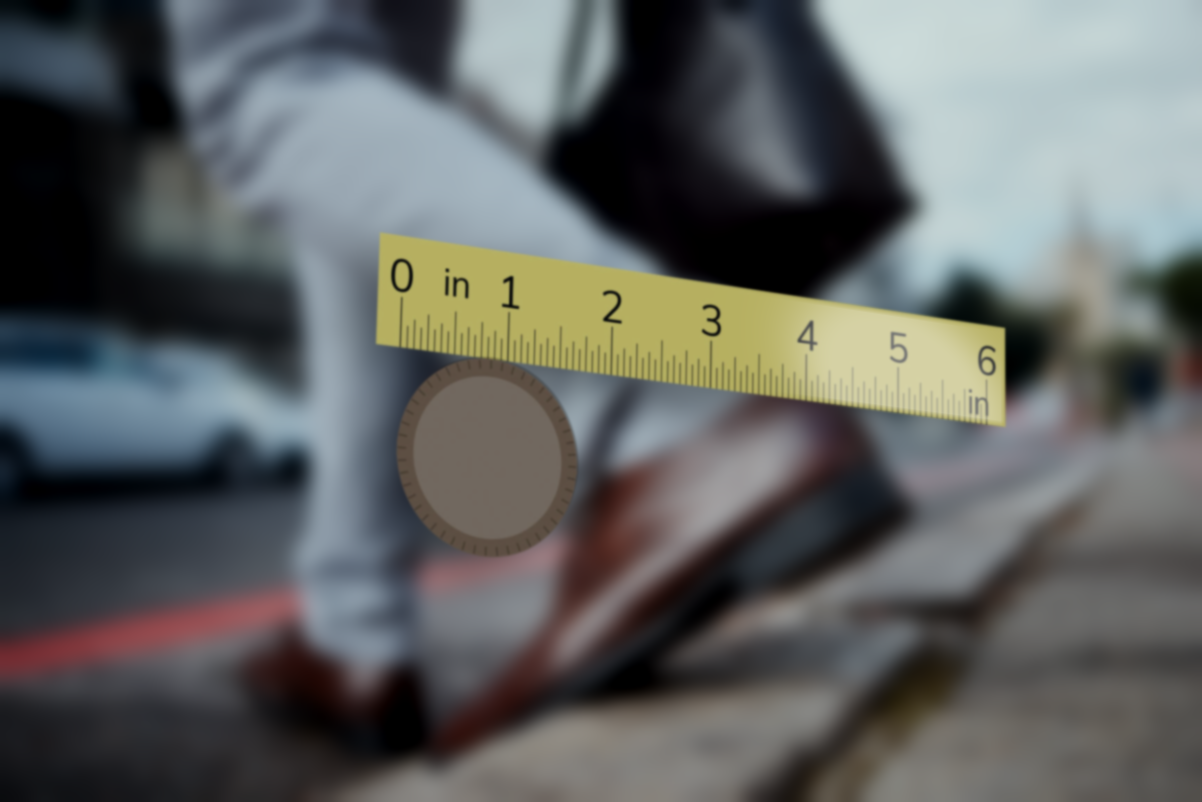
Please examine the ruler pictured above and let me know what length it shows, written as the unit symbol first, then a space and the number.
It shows in 1.6875
